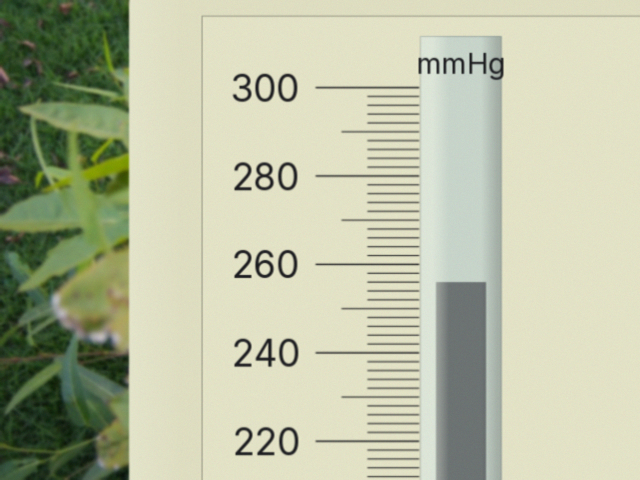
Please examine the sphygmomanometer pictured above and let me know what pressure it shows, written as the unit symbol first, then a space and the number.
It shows mmHg 256
